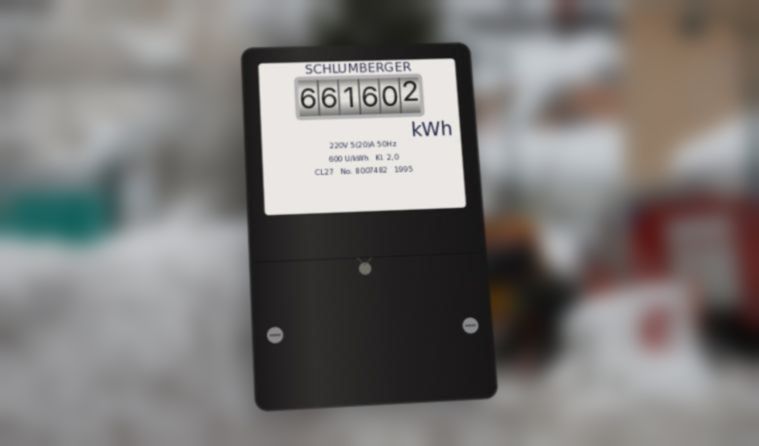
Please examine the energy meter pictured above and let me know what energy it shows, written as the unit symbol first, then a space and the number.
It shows kWh 661602
